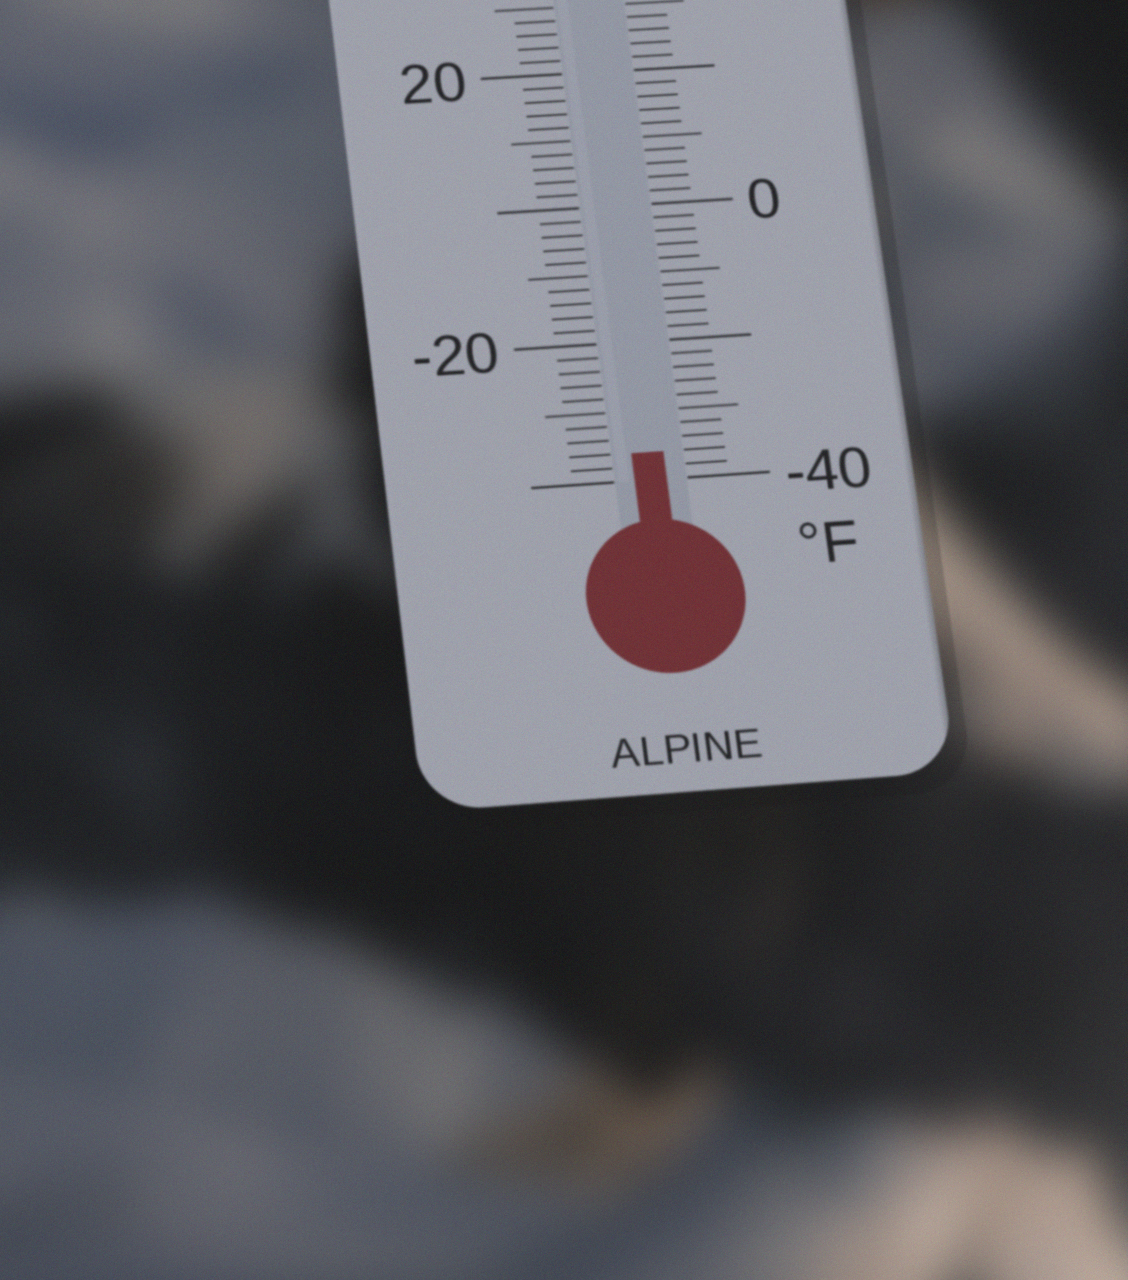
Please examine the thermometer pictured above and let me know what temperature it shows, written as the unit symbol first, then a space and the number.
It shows °F -36
